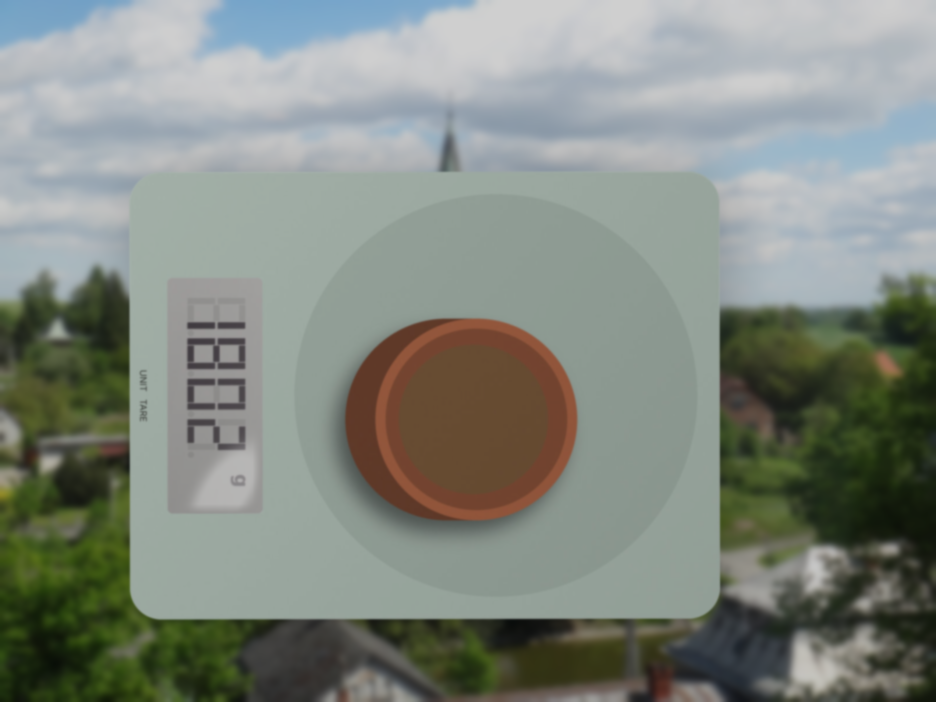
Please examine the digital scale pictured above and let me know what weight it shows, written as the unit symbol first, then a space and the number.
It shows g 1802
